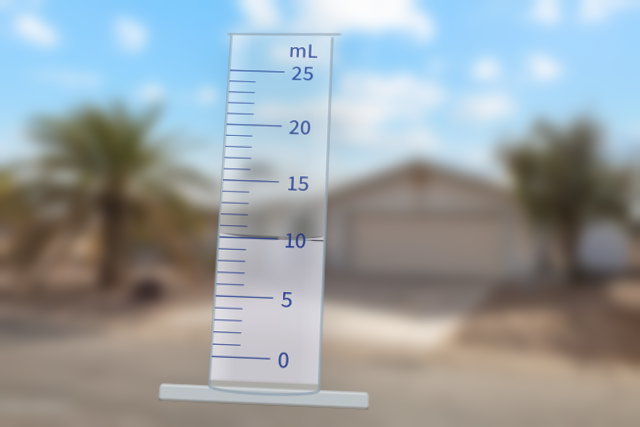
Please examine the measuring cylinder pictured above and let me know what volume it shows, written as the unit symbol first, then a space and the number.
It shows mL 10
